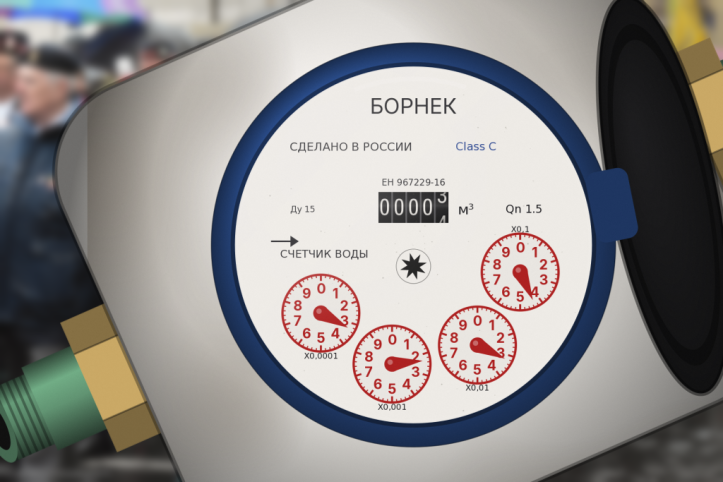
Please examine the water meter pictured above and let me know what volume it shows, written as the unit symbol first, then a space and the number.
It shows m³ 3.4323
